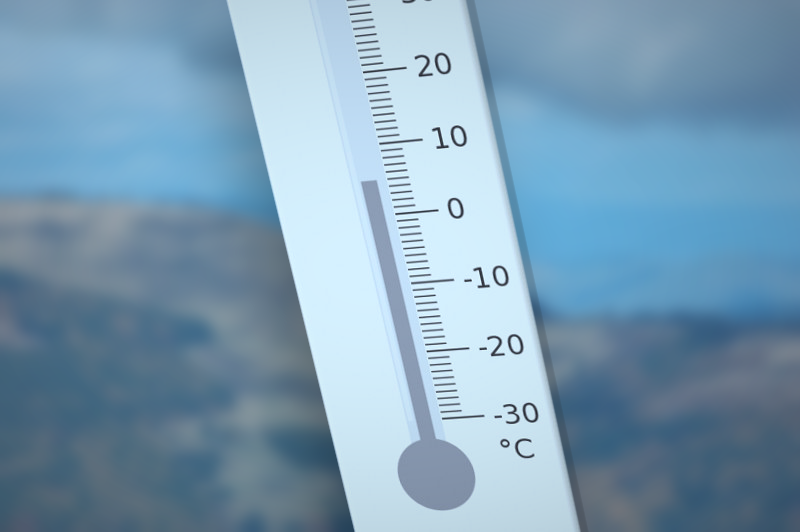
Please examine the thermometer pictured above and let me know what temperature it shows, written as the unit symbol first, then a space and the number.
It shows °C 5
